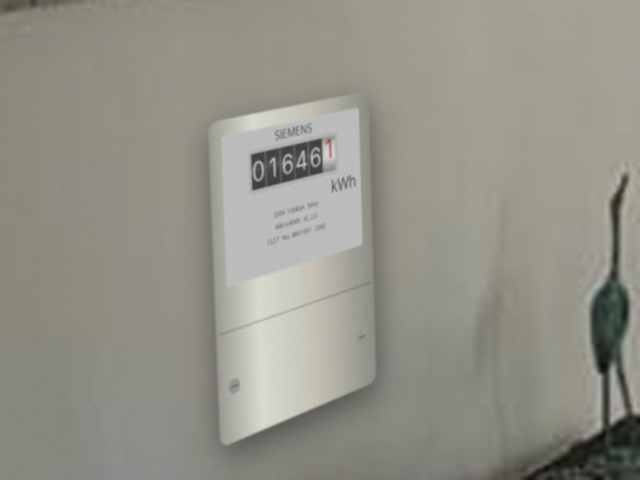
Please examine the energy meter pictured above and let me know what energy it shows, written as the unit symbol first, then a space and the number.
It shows kWh 1646.1
